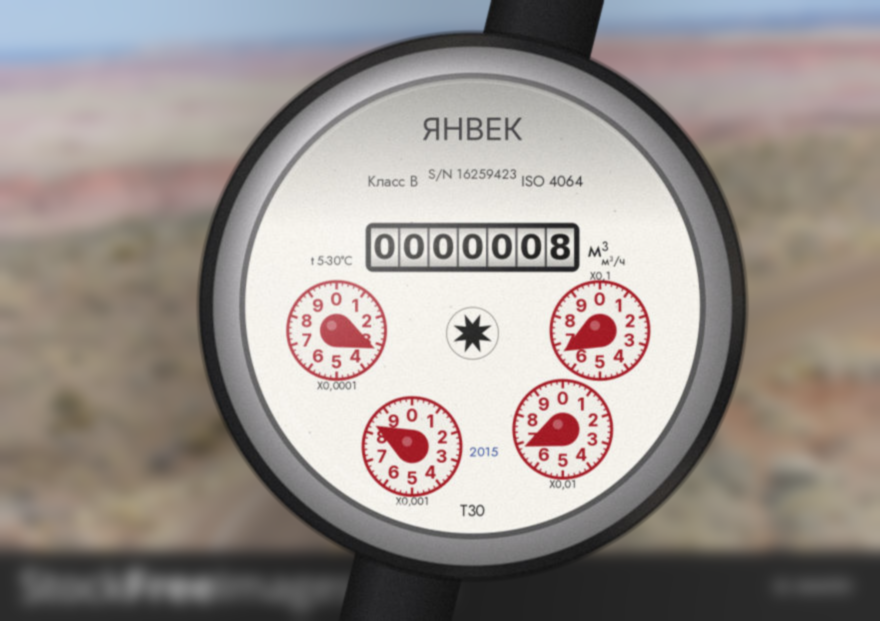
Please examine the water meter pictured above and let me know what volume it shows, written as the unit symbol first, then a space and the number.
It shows m³ 8.6683
